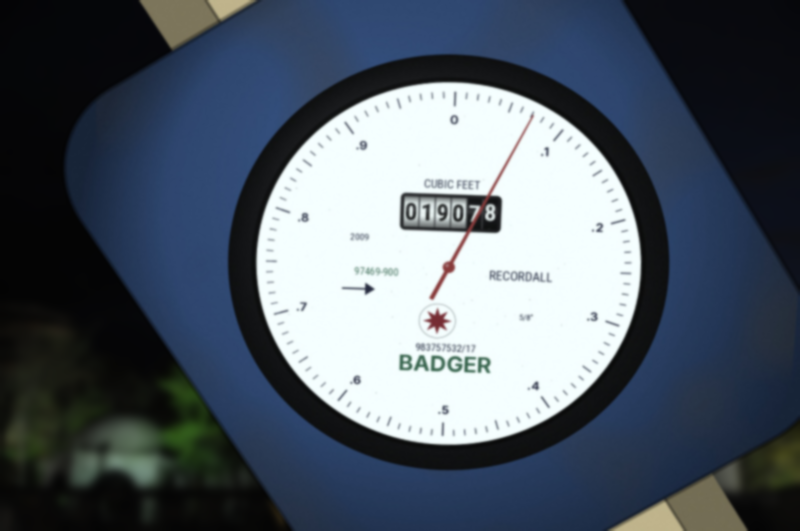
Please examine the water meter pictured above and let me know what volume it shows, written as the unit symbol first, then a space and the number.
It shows ft³ 19078.07
